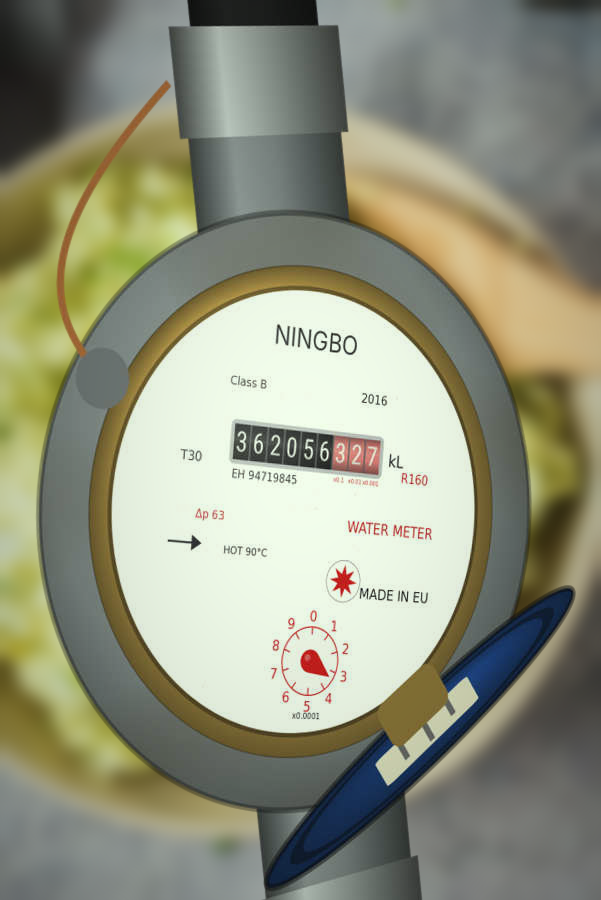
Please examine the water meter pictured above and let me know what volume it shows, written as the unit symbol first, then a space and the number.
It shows kL 362056.3273
